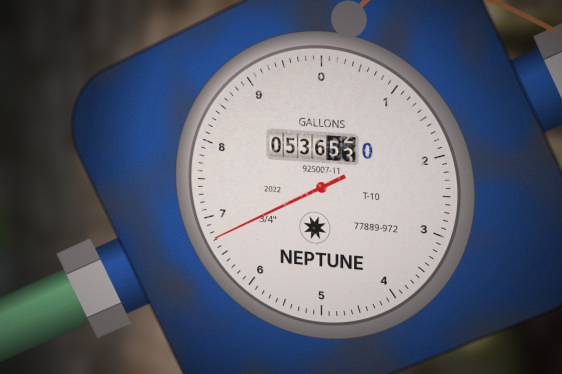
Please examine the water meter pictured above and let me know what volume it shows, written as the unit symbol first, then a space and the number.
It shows gal 536526.7
